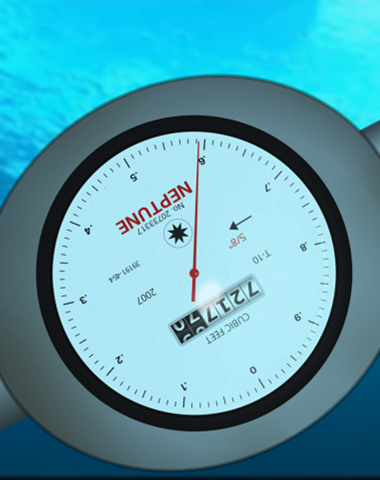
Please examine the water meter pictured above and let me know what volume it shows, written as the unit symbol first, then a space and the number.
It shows ft³ 721769.59
